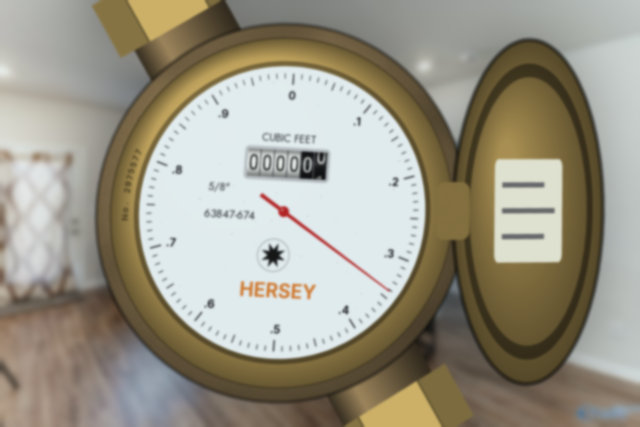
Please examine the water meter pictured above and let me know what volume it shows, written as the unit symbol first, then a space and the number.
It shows ft³ 0.34
